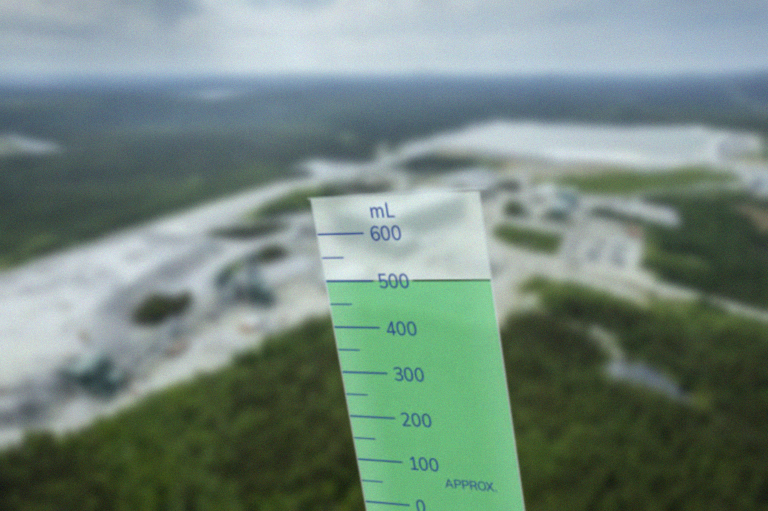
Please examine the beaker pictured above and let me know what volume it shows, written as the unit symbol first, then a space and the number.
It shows mL 500
